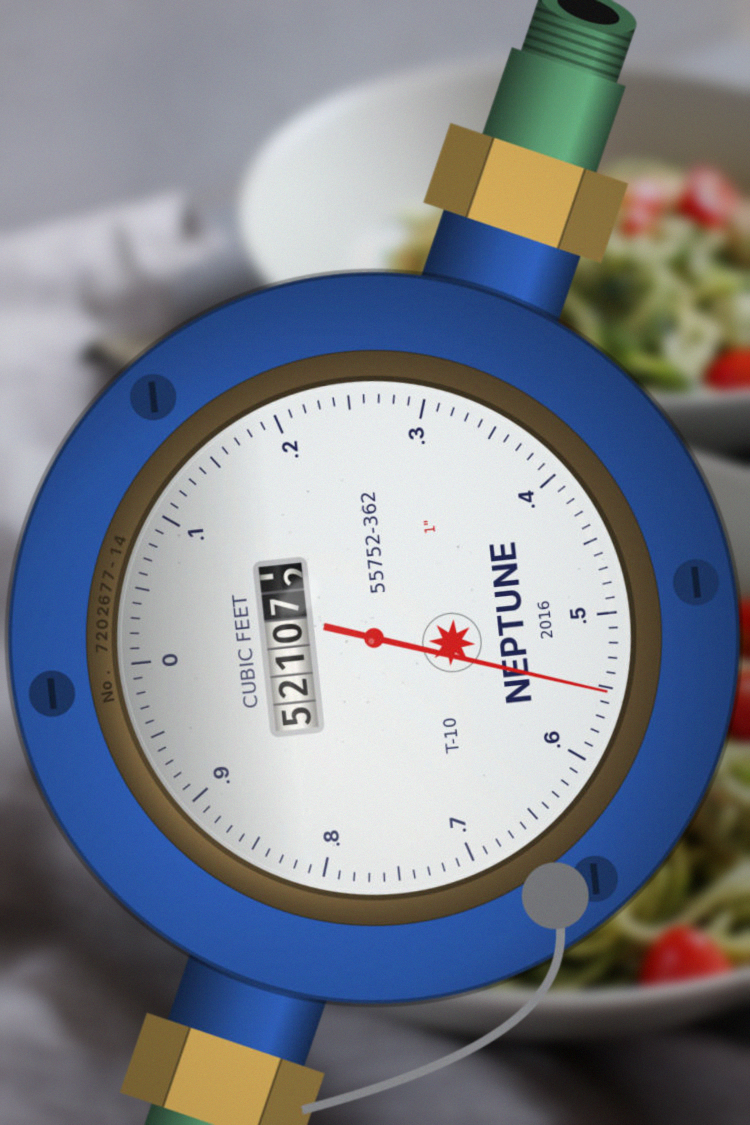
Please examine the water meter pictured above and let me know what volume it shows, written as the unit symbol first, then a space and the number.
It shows ft³ 521071.55
